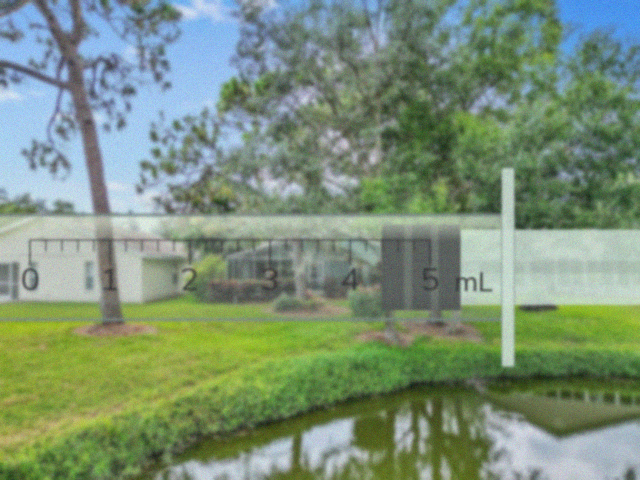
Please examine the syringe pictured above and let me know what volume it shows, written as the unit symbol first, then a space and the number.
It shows mL 4.4
